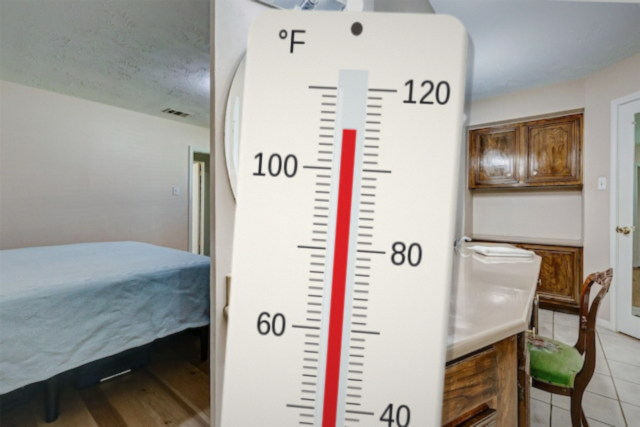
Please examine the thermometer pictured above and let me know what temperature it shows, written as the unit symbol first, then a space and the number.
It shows °F 110
